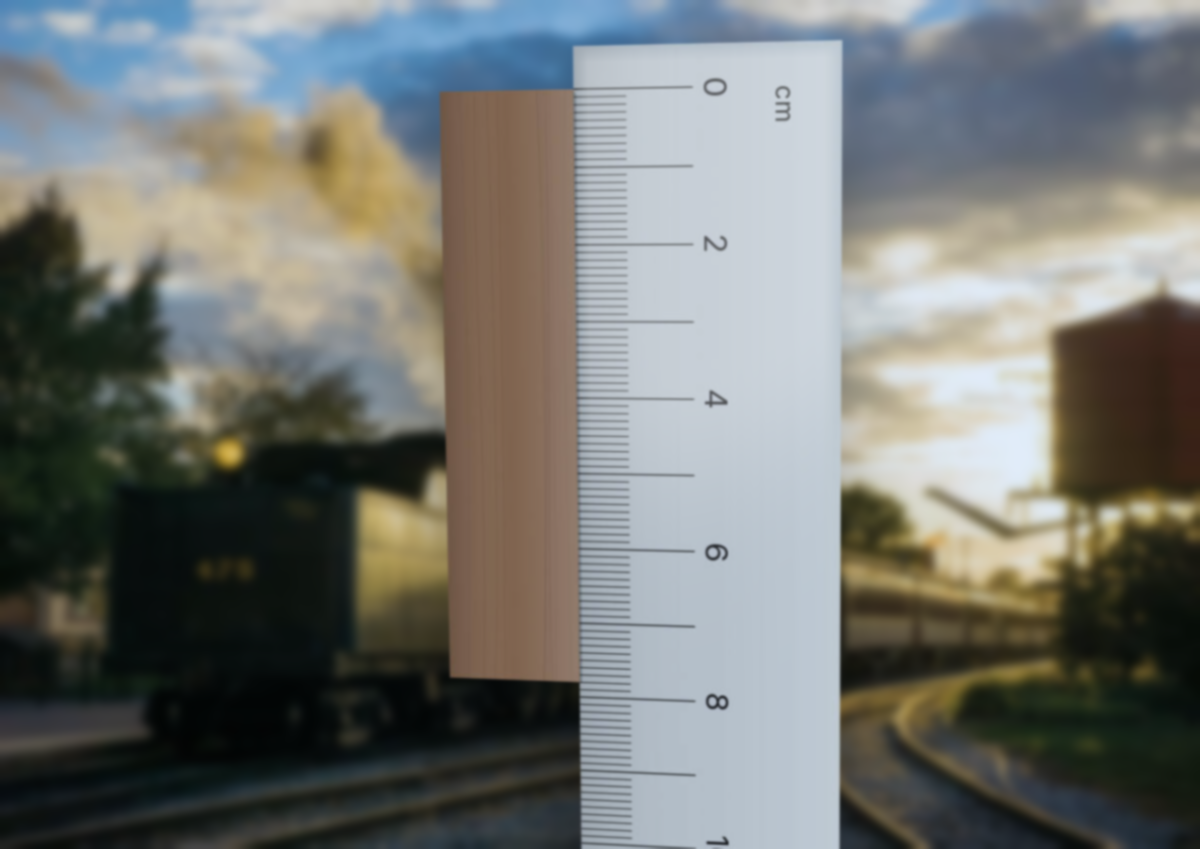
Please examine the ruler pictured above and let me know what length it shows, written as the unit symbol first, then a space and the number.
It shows cm 7.8
